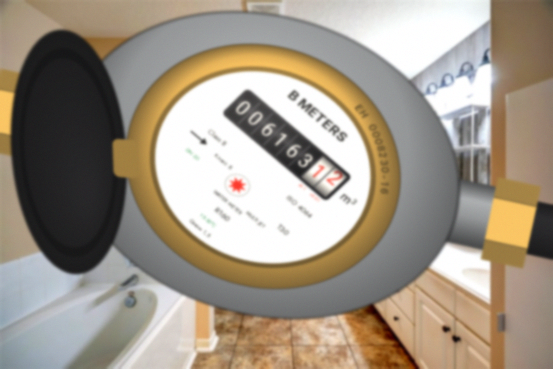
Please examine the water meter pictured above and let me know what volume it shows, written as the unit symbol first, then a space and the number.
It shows m³ 6163.12
